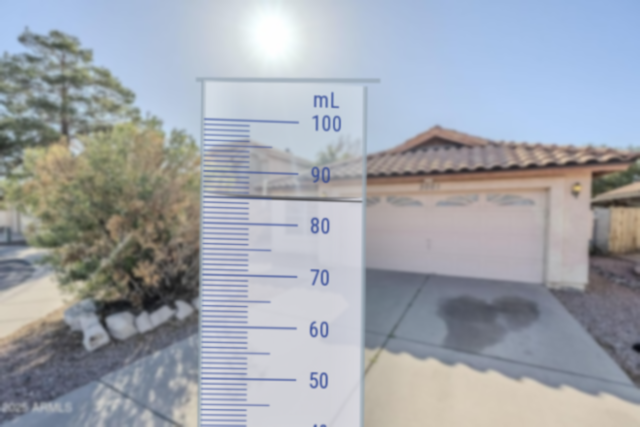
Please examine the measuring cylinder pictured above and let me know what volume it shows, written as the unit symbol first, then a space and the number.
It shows mL 85
